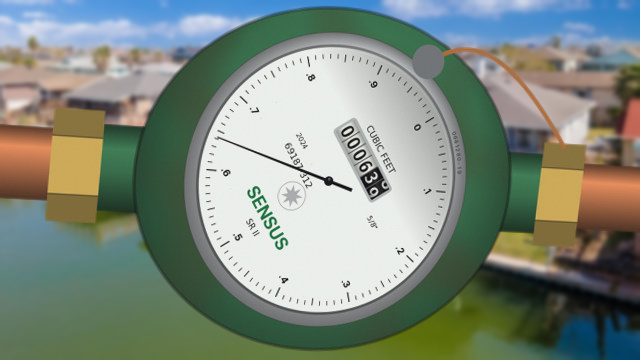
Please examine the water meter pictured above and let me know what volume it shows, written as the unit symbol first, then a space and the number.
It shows ft³ 638.64
